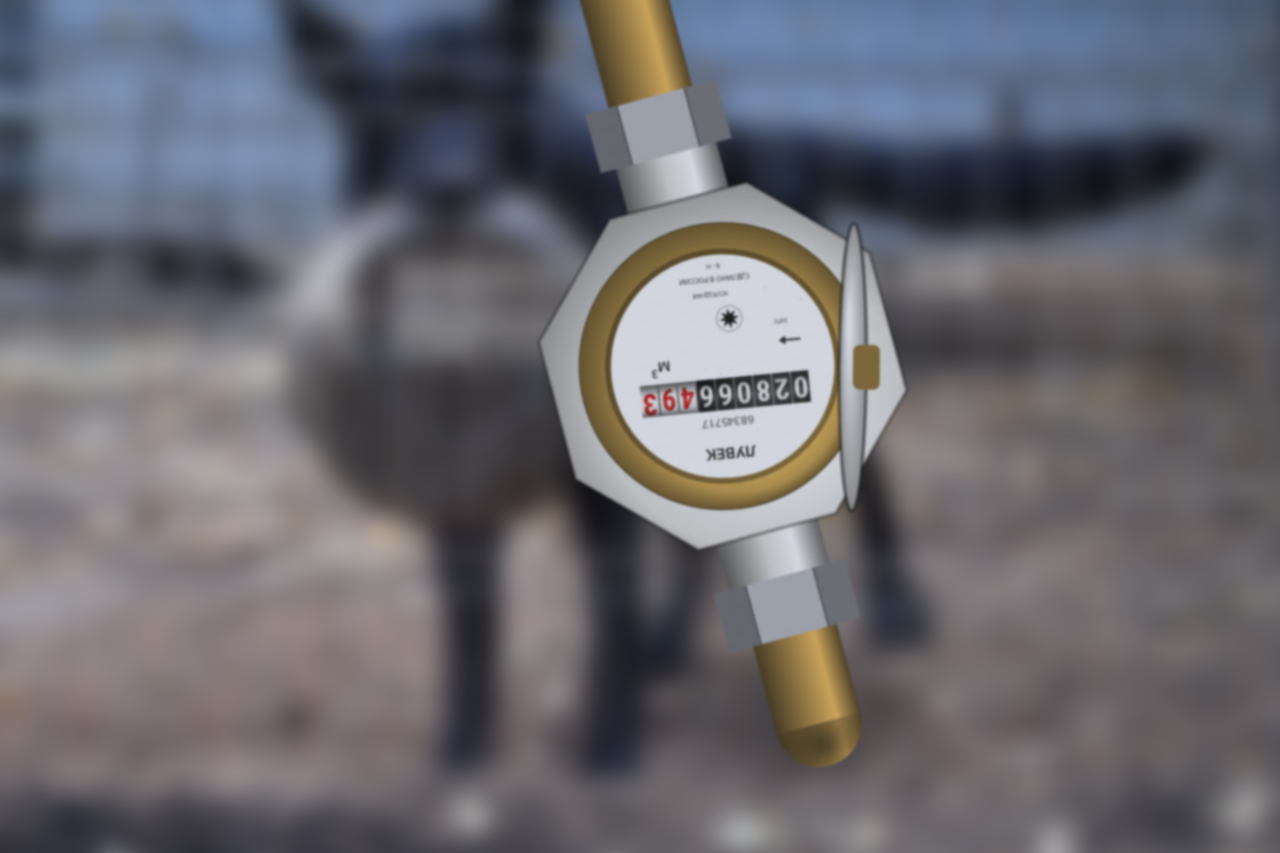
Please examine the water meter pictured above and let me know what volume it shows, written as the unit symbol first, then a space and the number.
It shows m³ 28066.493
